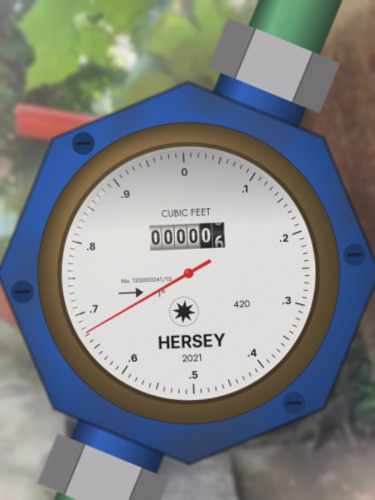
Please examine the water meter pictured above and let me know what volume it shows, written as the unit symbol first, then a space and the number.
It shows ft³ 5.67
